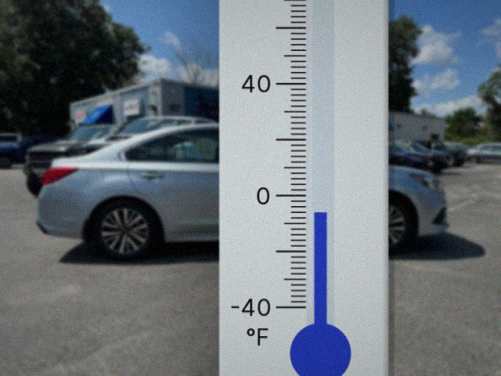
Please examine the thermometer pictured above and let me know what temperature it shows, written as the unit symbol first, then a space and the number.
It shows °F -6
